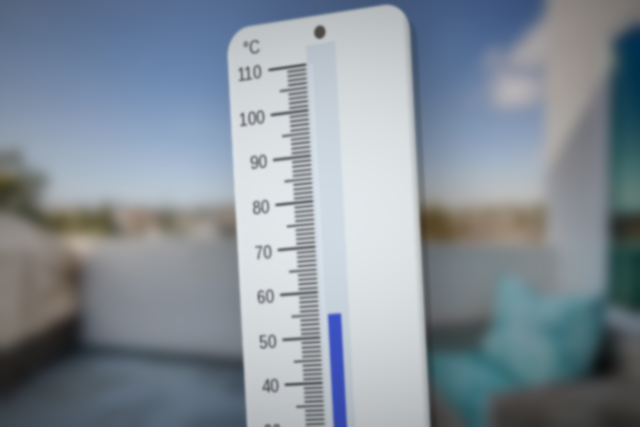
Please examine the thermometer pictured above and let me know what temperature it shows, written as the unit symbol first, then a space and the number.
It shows °C 55
